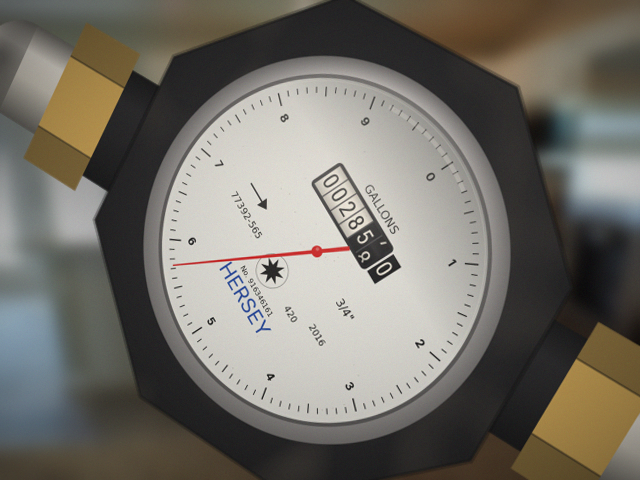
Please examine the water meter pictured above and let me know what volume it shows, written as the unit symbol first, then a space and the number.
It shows gal 28575.7
